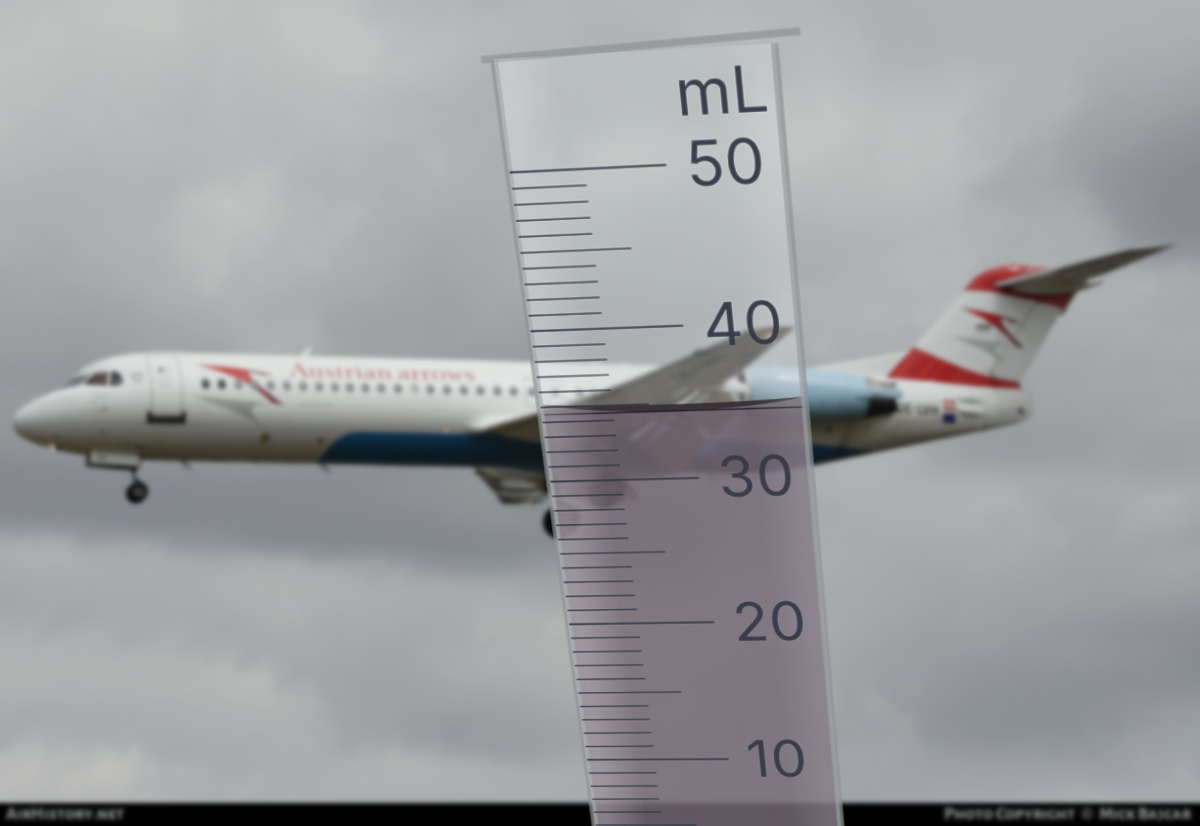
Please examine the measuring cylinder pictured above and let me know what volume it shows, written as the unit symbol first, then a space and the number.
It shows mL 34.5
